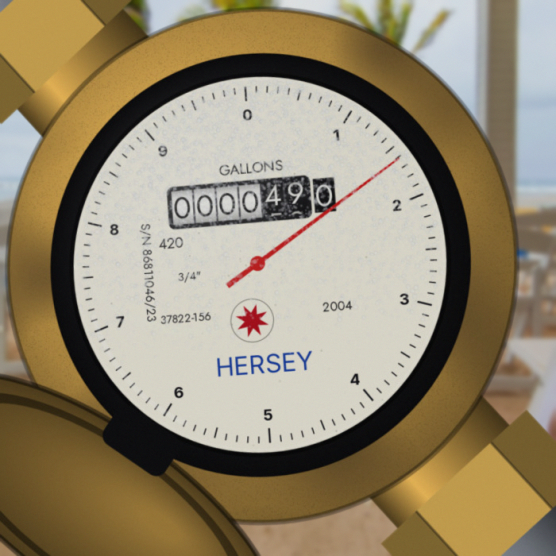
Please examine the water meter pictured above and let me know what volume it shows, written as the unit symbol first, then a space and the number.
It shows gal 491.6
